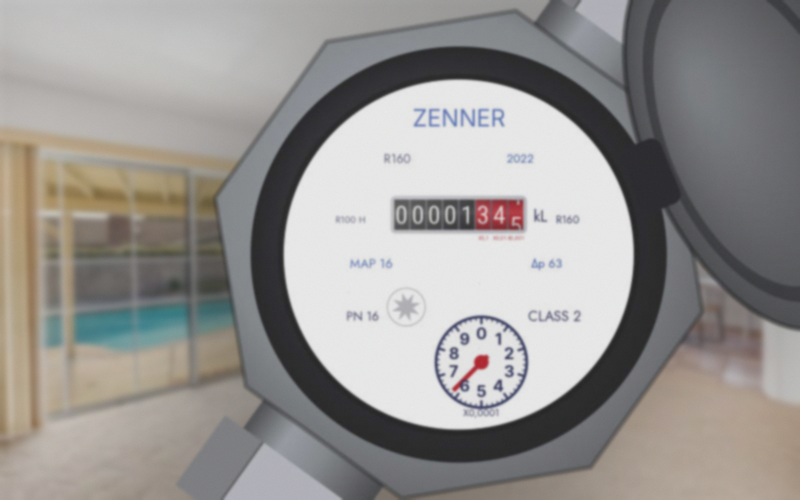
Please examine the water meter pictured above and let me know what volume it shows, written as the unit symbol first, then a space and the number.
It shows kL 1.3446
